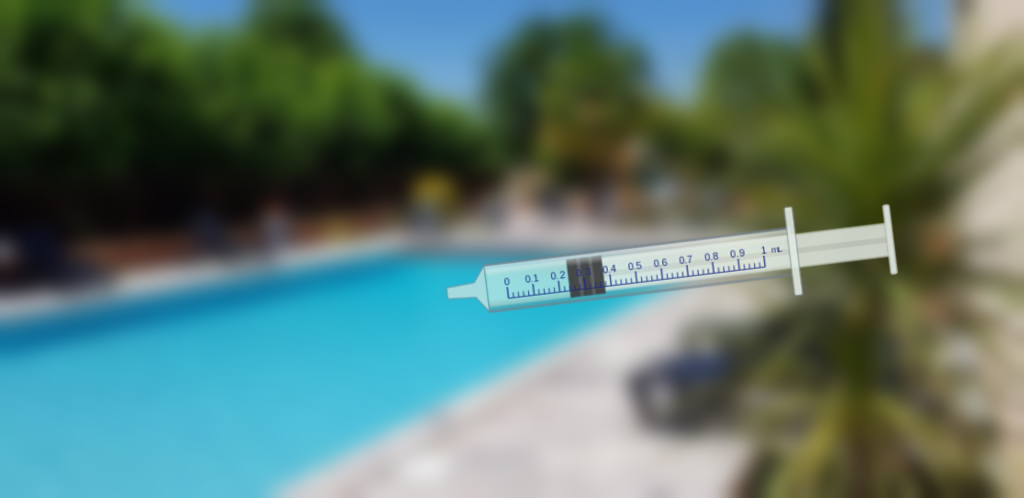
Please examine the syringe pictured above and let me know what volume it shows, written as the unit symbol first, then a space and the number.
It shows mL 0.24
